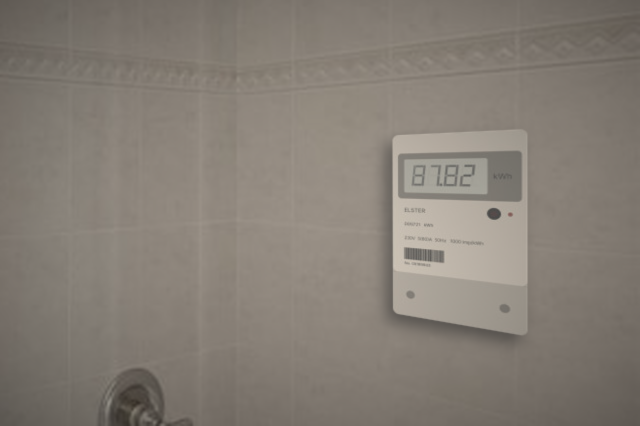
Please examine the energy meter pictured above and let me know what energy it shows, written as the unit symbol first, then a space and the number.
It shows kWh 87.82
